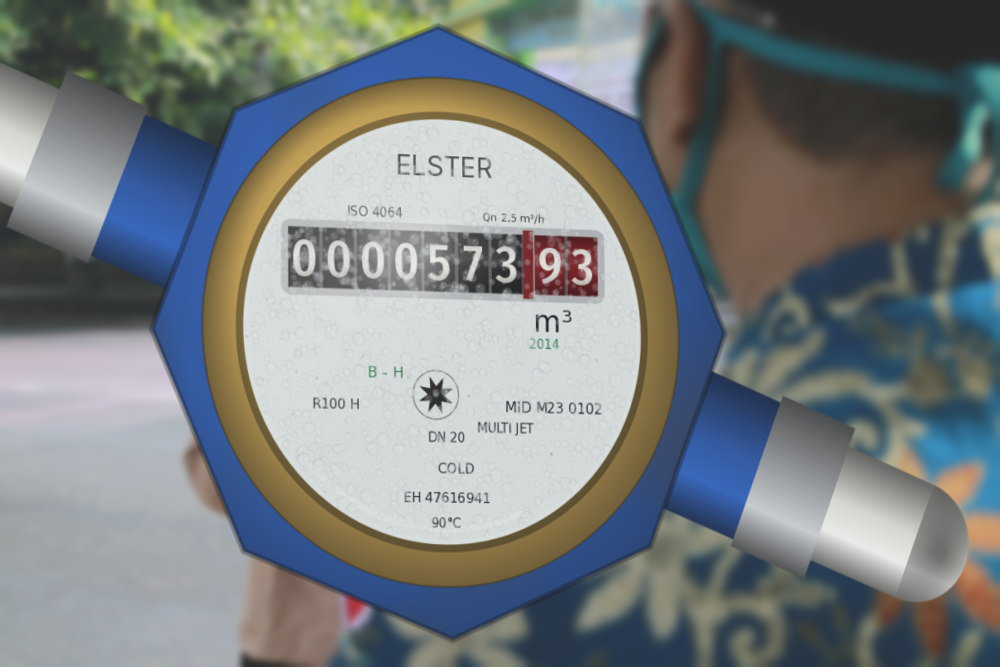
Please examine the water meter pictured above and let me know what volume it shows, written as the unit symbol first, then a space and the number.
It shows m³ 573.93
